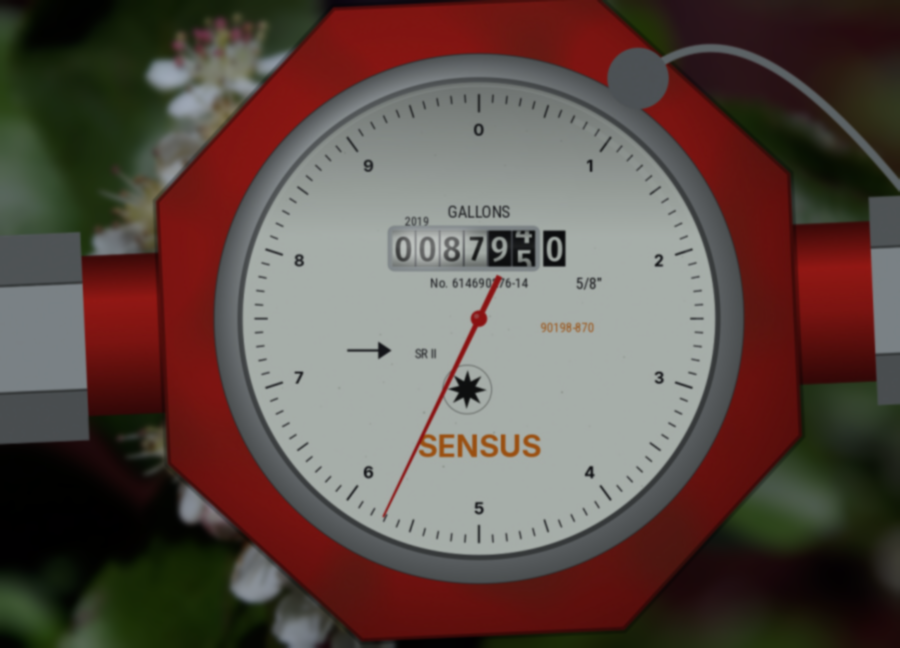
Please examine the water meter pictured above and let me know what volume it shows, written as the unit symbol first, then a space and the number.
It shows gal 87945.7
